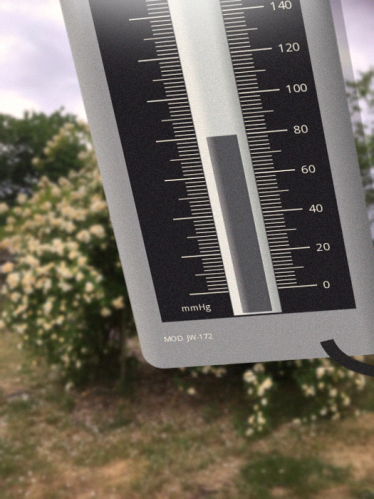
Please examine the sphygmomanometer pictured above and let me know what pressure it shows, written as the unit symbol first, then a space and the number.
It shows mmHg 80
